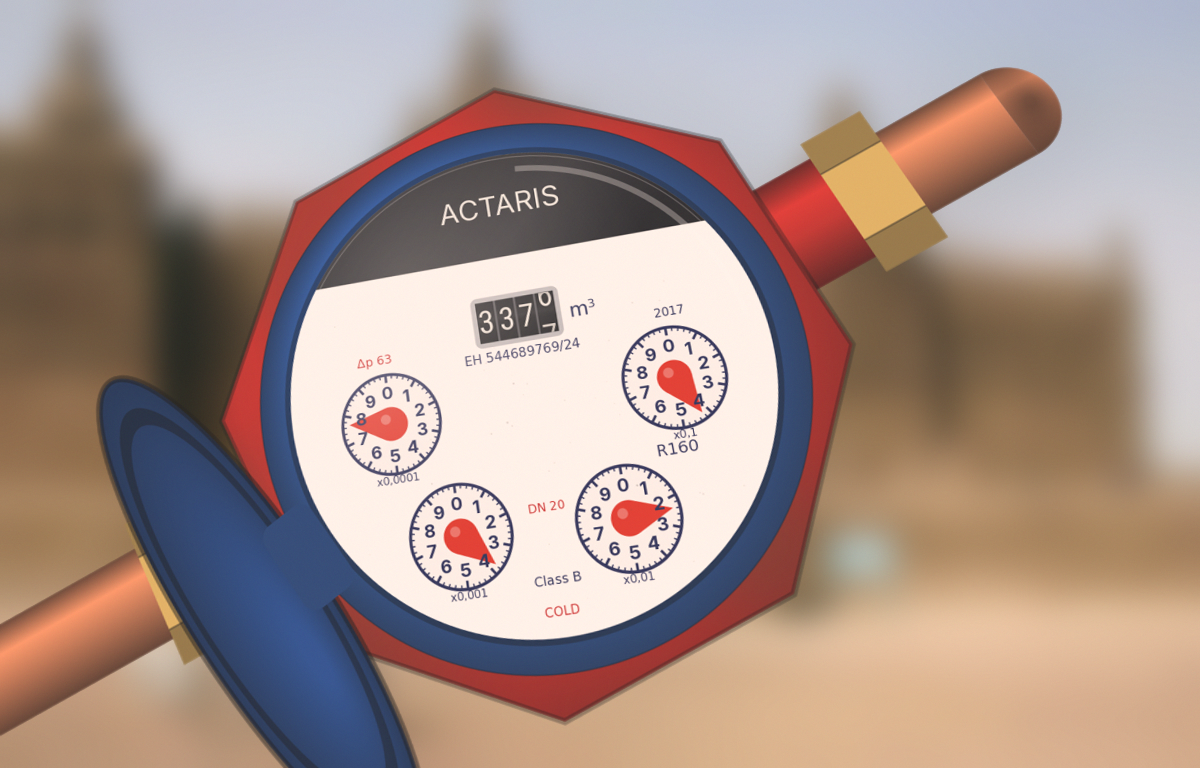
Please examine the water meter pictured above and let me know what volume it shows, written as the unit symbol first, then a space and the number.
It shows m³ 3376.4237
